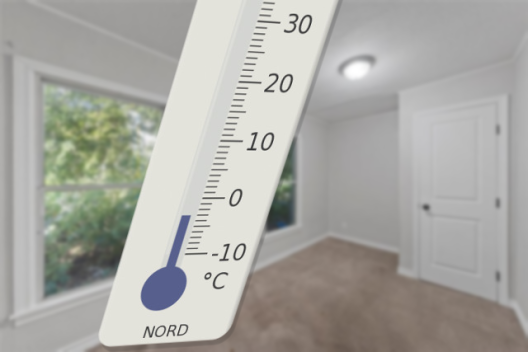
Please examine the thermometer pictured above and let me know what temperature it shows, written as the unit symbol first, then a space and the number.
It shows °C -3
